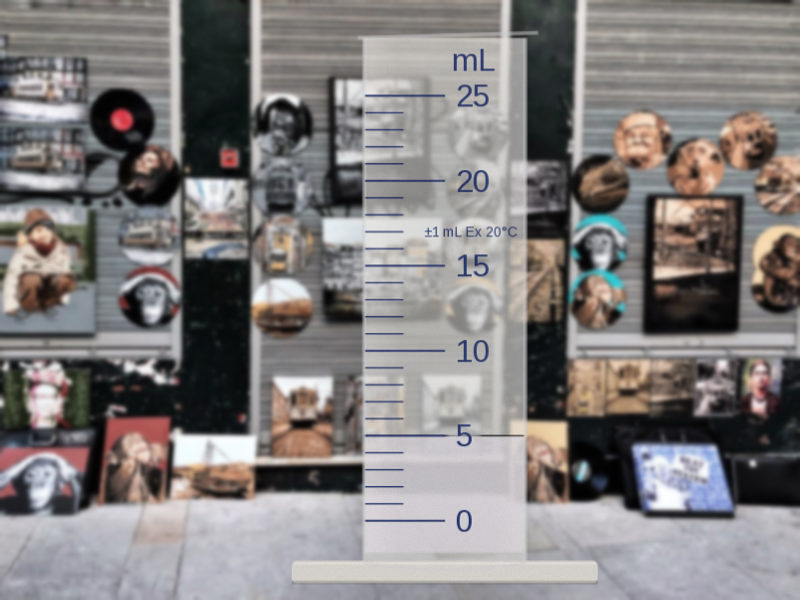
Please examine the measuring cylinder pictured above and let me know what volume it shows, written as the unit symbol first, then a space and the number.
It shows mL 5
